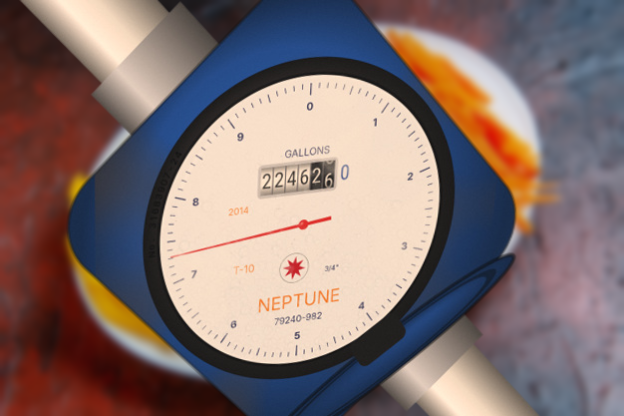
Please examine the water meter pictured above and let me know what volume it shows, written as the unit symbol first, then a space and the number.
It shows gal 2246257.3
